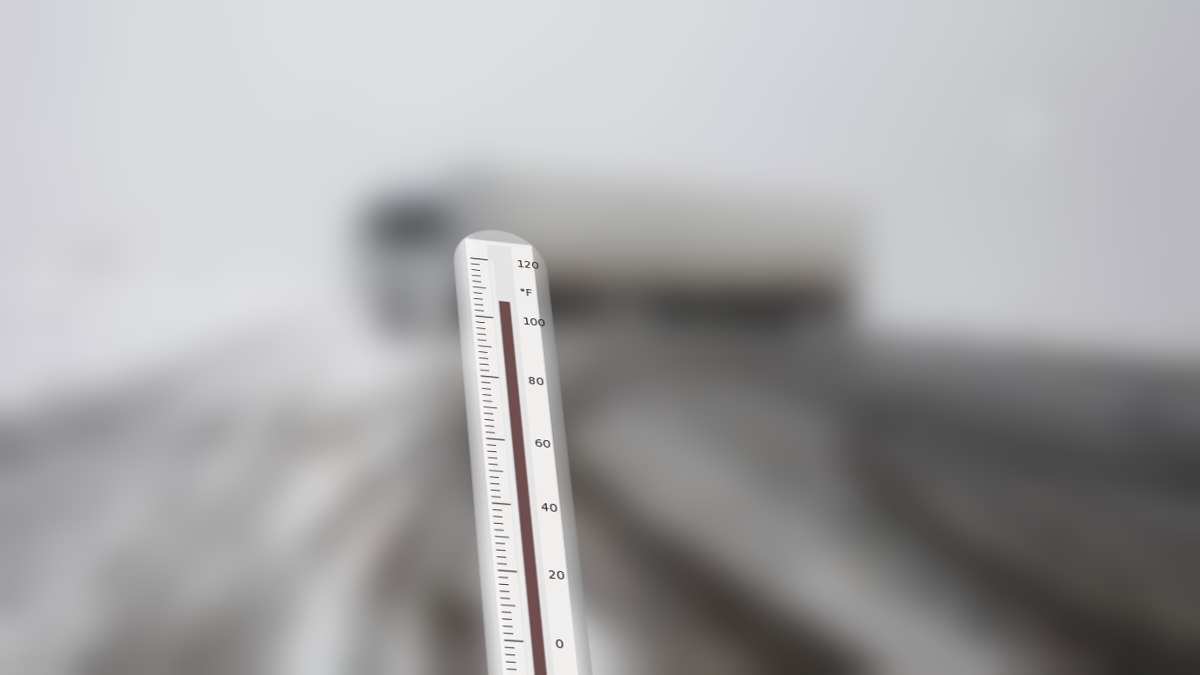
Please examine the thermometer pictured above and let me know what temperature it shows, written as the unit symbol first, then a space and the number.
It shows °F 106
